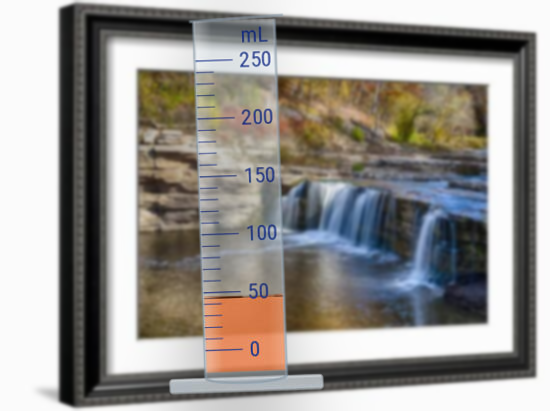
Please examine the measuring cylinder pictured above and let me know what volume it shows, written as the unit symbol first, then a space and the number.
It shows mL 45
